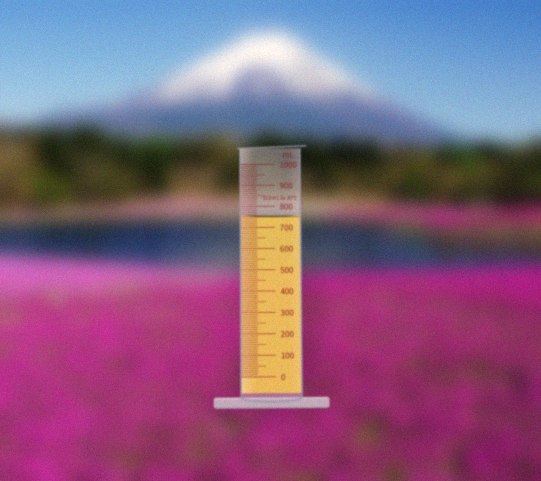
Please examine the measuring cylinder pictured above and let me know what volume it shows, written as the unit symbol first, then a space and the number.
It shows mL 750
